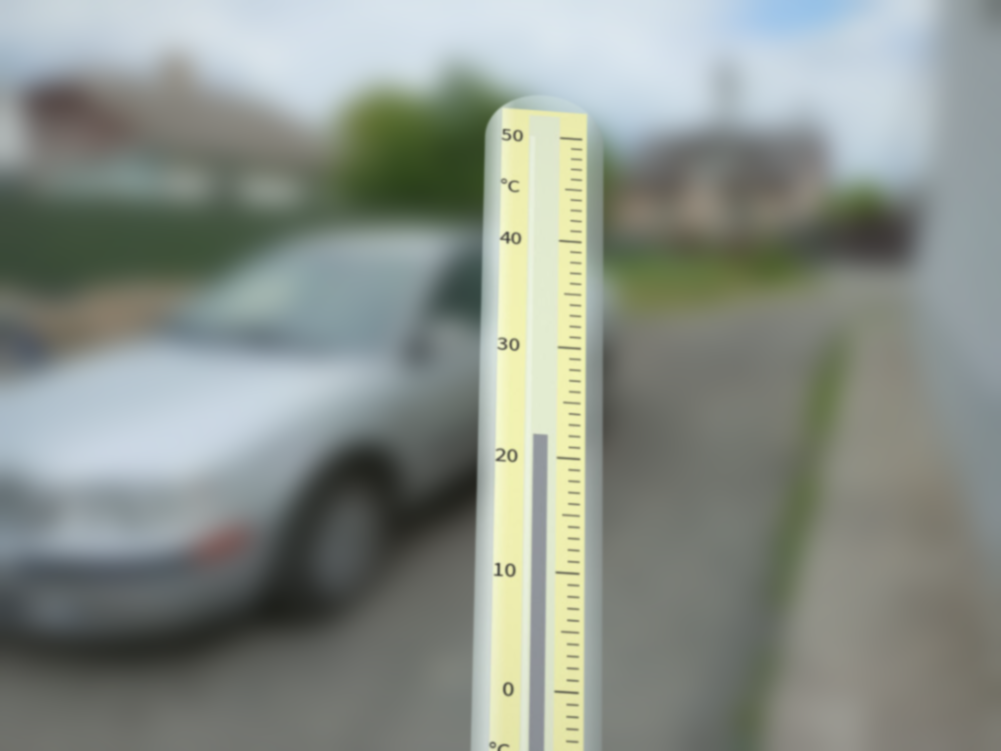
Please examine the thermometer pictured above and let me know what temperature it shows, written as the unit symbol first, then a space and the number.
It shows °C 22
